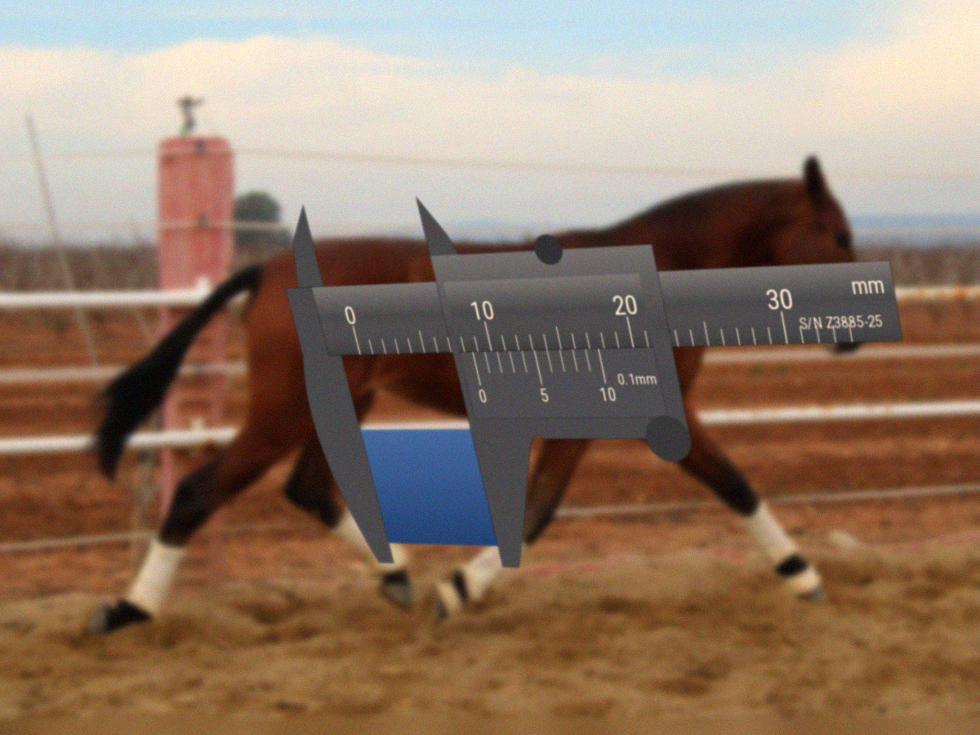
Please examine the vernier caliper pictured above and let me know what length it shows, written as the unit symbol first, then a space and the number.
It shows mm 8.6
